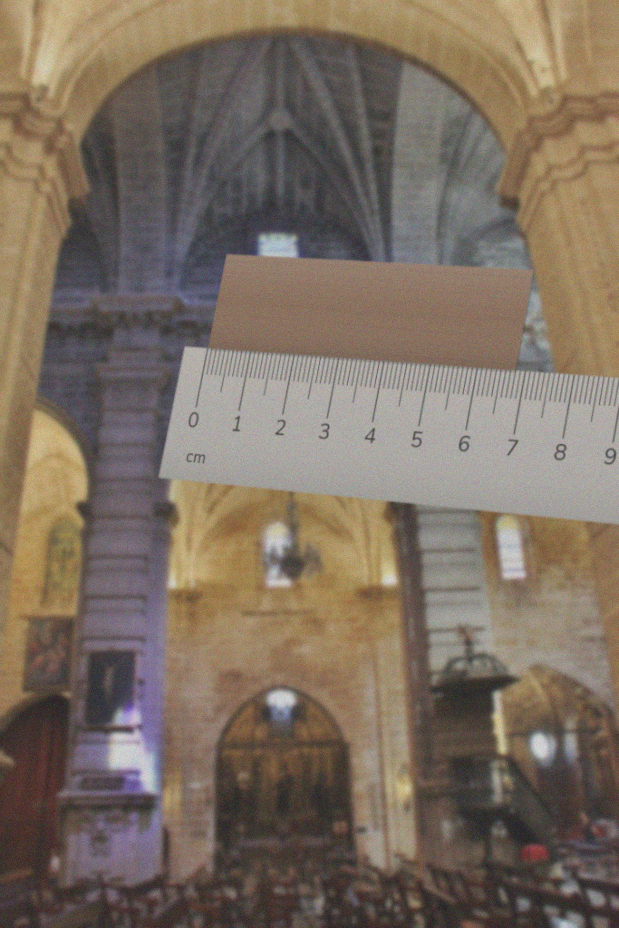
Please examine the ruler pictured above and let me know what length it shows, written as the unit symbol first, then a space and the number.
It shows cm 6.8
